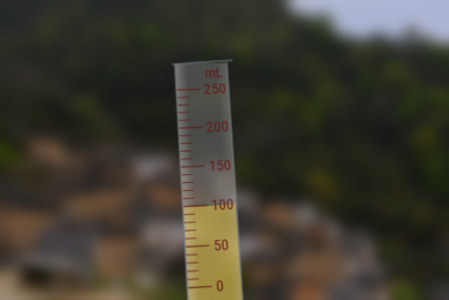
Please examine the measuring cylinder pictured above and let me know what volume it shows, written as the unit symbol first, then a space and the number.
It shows mL 100
